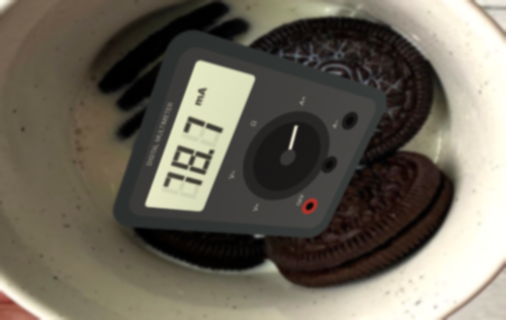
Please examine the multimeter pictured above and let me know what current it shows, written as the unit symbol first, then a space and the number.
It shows mA 78.7
